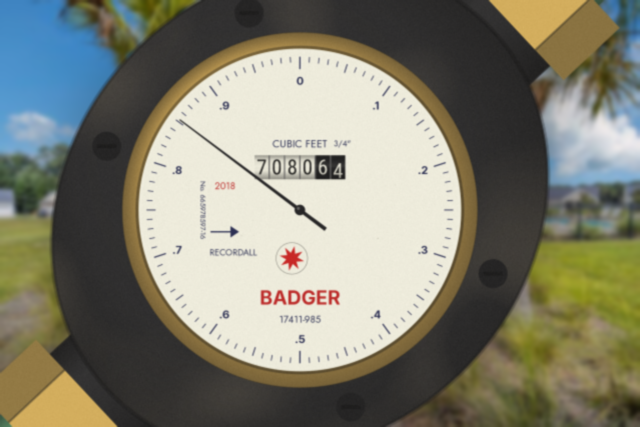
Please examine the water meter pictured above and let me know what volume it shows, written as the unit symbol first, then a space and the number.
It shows ft³ 708063.85
